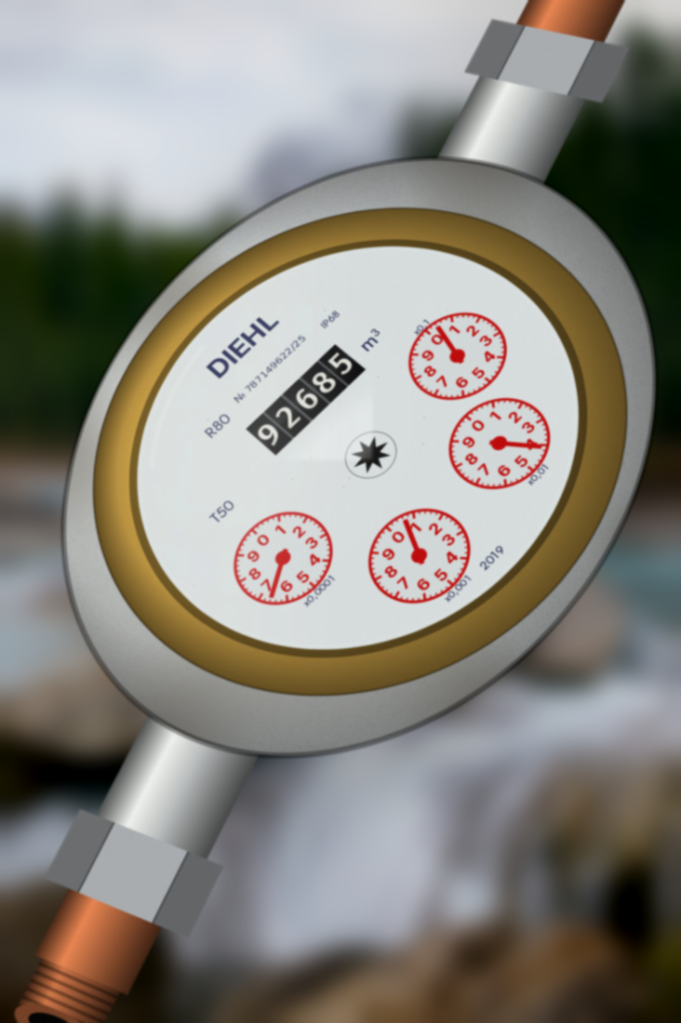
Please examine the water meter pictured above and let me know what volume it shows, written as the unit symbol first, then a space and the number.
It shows m³ 92685.0406
